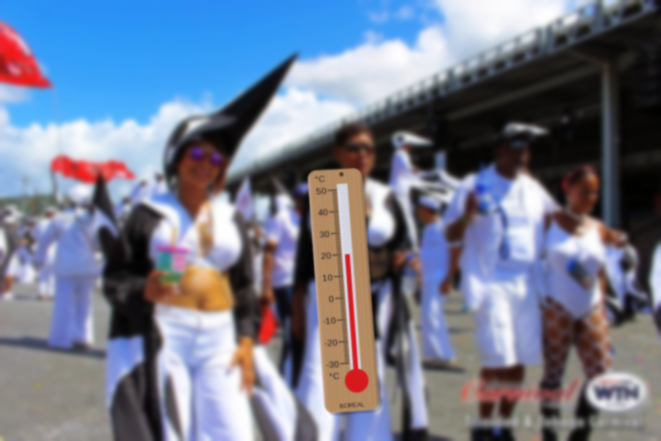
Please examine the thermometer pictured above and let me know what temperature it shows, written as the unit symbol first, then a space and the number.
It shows °C 20
